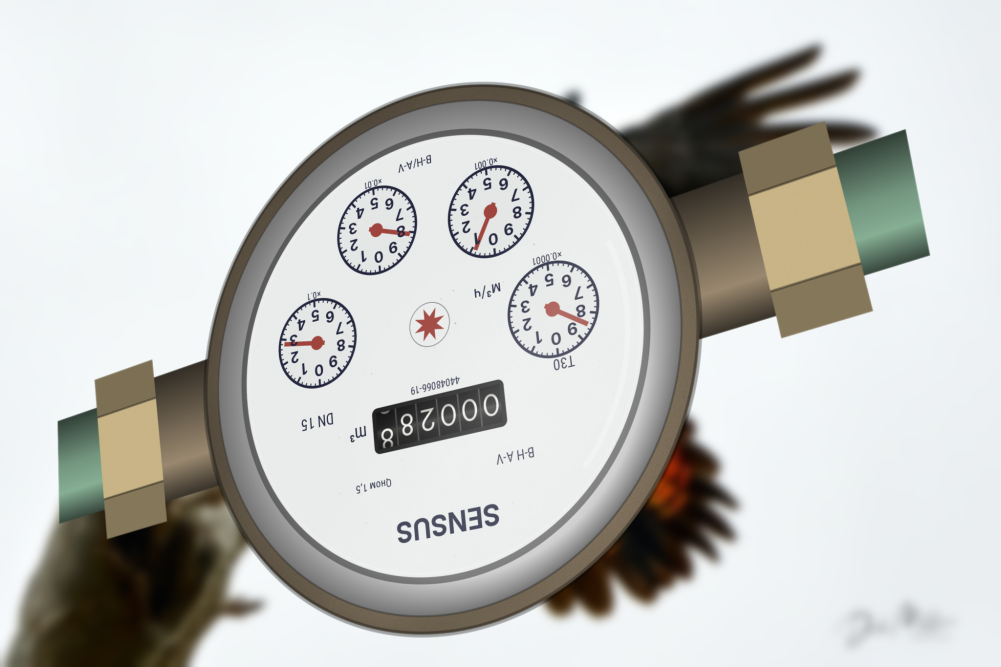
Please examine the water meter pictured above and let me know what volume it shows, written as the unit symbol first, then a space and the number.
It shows m³ 288.2808
